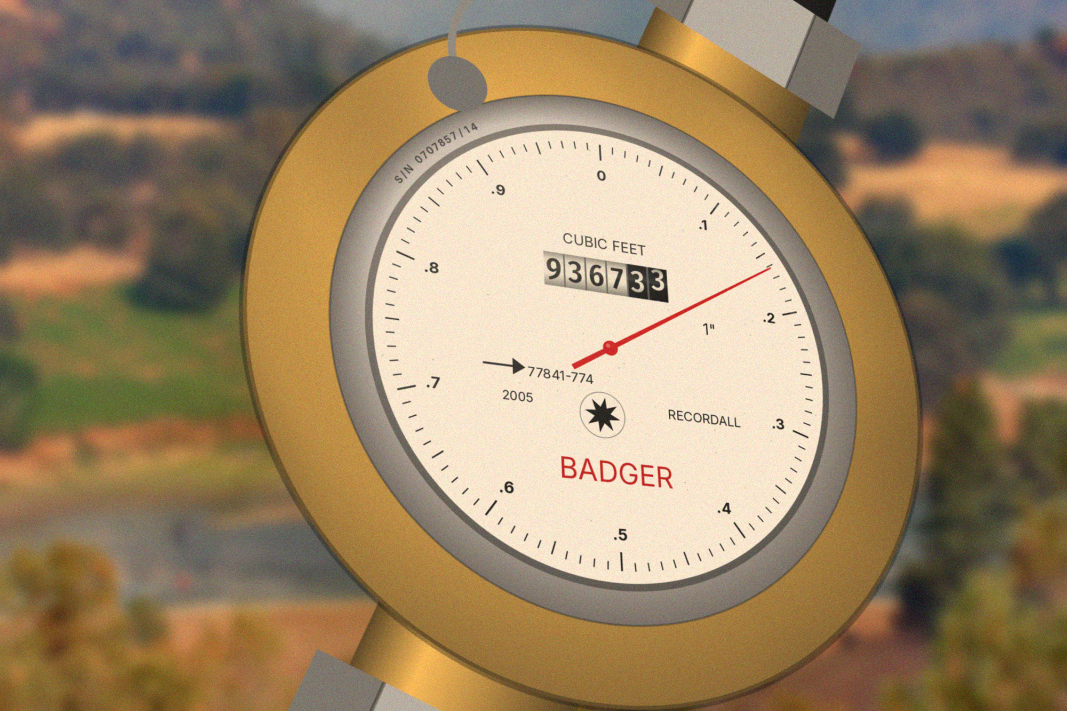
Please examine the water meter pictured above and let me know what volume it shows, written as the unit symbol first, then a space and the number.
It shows ft³ 936733.16
